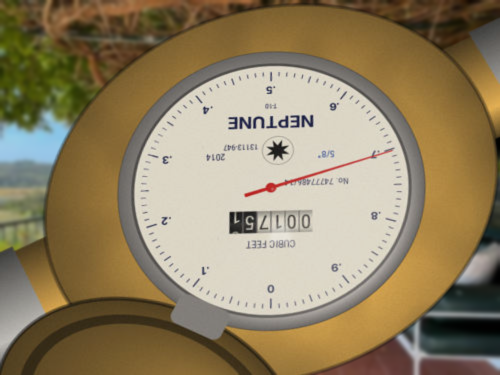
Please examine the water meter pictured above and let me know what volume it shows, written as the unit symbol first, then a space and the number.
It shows ft³ 1750.70
